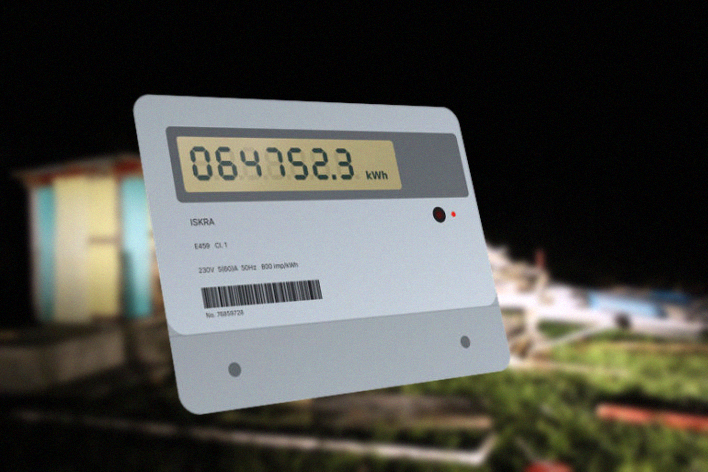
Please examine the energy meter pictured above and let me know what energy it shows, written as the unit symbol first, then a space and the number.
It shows kWh 64752.3
